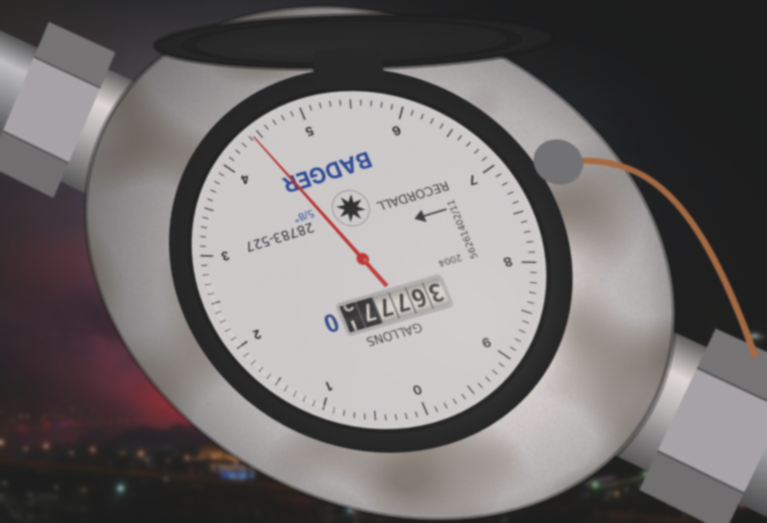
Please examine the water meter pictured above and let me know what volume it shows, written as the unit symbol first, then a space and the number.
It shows gal 3677714.4
